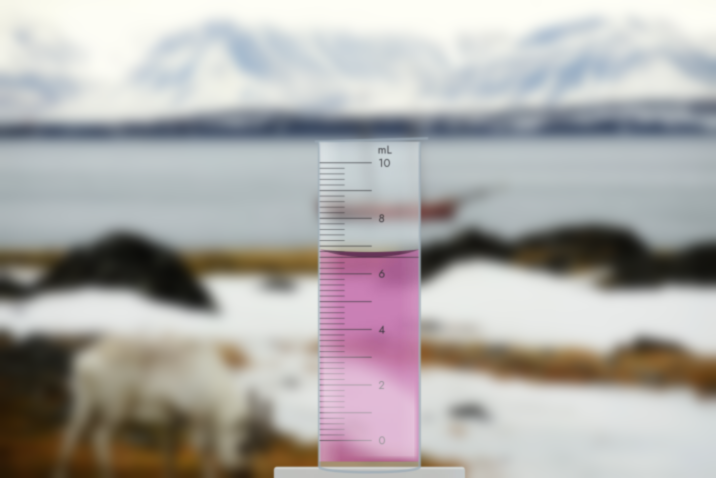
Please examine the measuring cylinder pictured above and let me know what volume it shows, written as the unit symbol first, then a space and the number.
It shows mL 6.6
